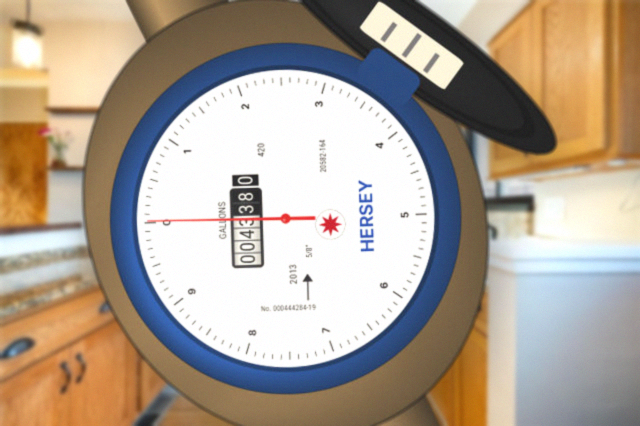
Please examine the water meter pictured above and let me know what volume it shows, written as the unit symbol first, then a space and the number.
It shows gal 43380.0
